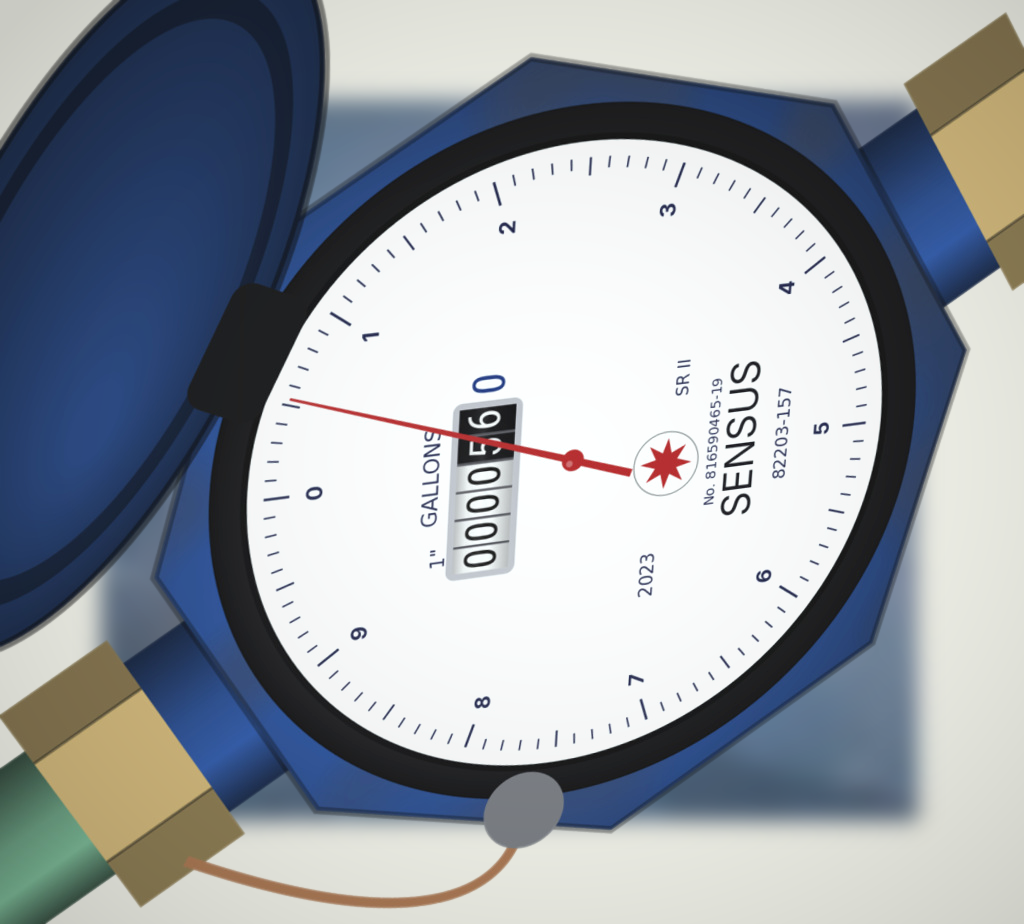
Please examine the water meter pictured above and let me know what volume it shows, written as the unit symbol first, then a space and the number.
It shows gal 560.5
